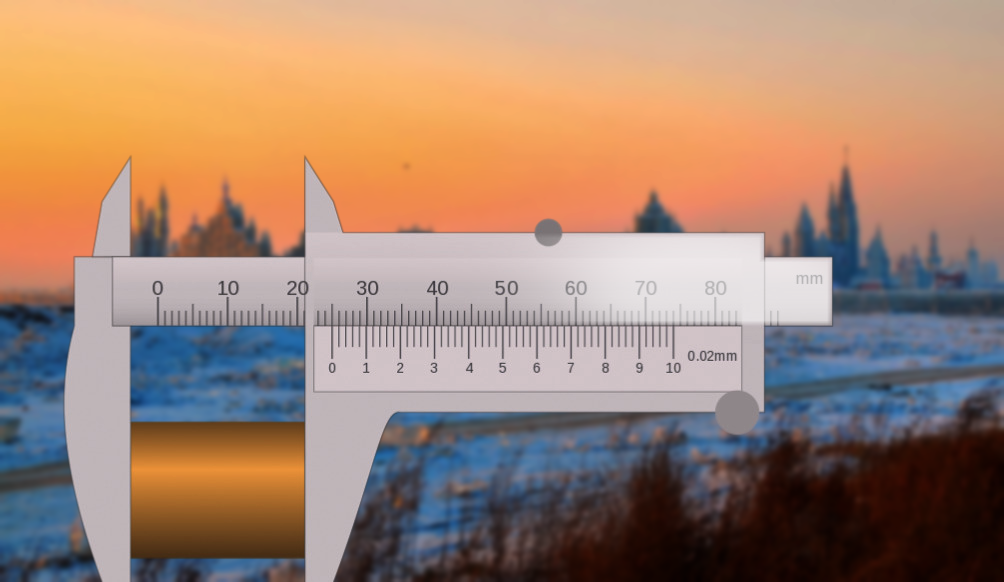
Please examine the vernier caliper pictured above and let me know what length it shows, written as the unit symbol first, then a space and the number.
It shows mm 25.0
